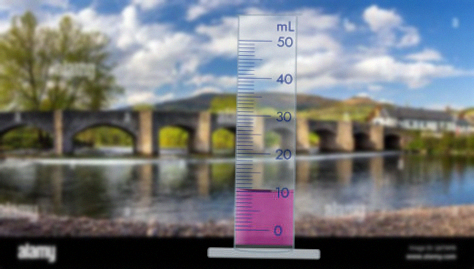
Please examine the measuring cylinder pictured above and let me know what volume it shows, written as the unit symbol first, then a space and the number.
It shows mL 10
